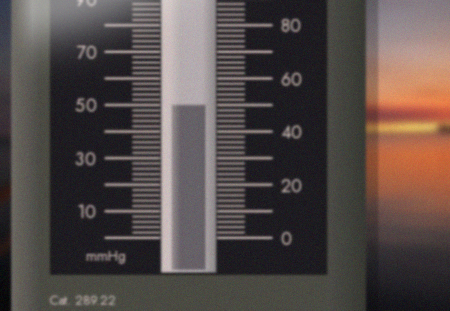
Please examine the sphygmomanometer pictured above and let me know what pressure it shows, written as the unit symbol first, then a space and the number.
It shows mmHg 50
